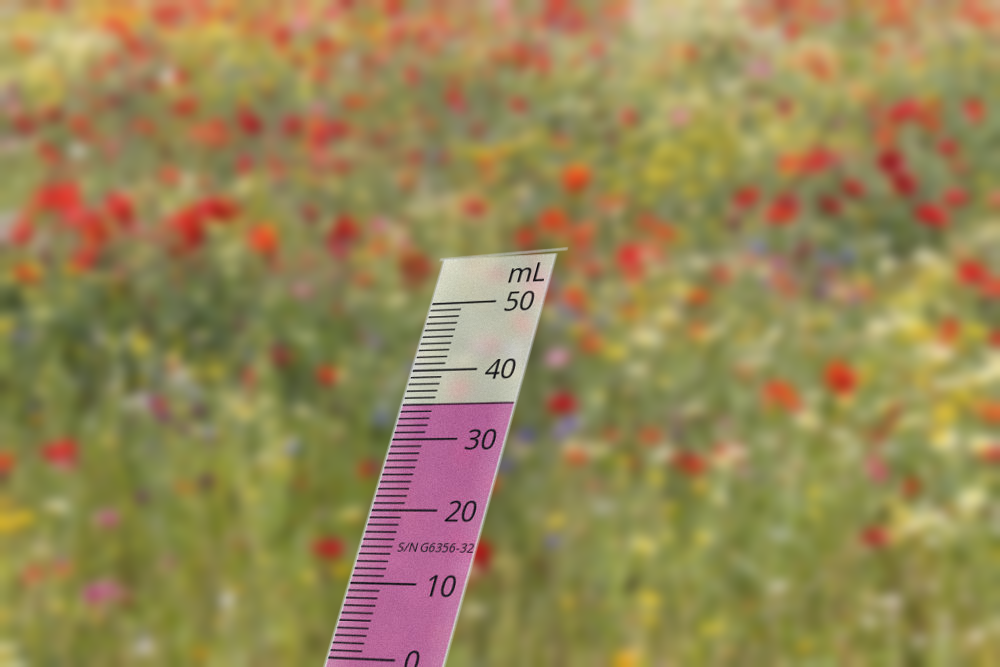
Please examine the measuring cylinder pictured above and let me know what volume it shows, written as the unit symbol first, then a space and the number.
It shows mL 35
